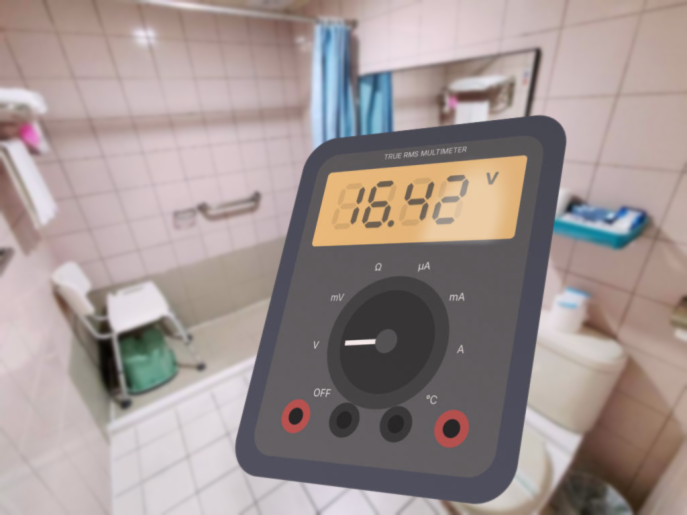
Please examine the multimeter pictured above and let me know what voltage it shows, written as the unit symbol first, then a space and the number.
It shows V 16.42
